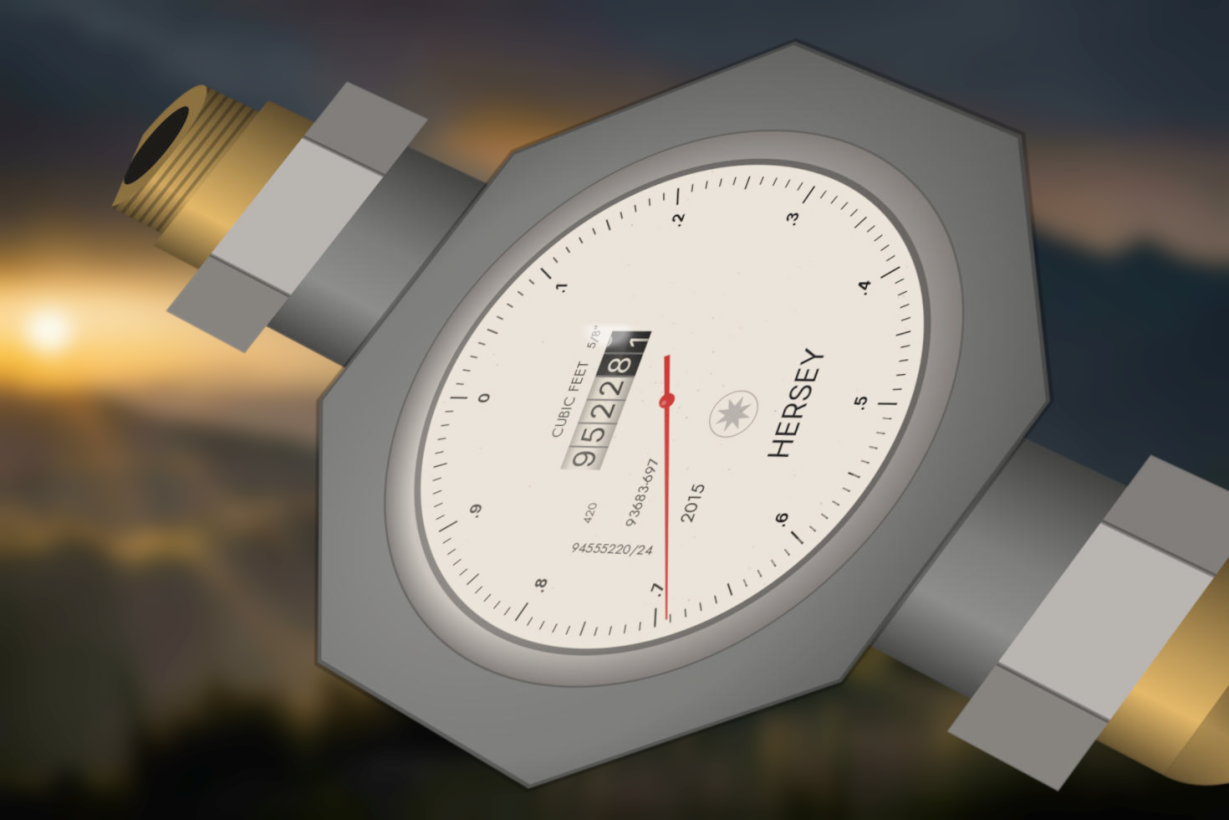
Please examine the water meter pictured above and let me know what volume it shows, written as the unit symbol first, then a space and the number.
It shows ft³ 952280.69
